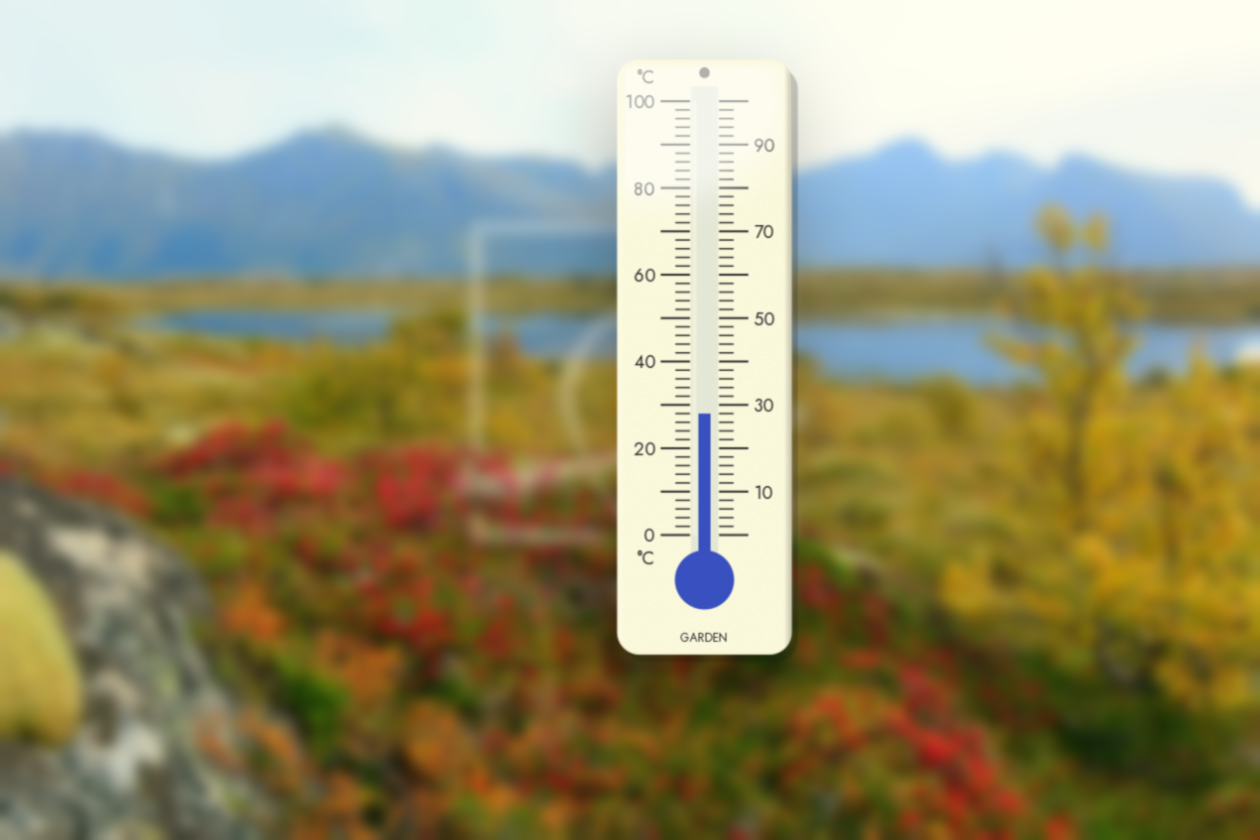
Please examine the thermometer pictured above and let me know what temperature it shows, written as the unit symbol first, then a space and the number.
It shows °C 28
